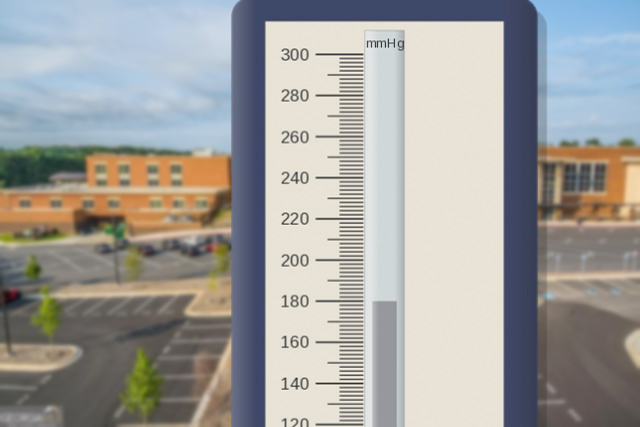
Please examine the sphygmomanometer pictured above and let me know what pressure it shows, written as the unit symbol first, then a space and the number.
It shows mmHg 180
